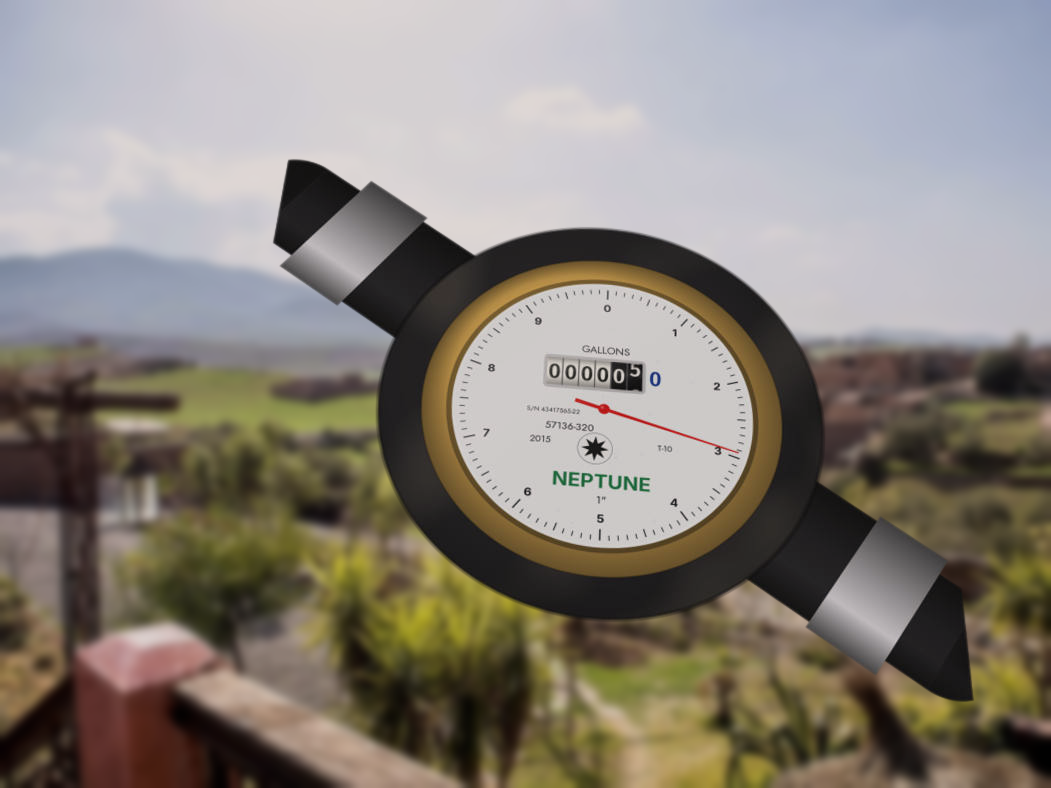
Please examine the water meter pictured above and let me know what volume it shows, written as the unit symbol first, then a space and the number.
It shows gal 52.9
